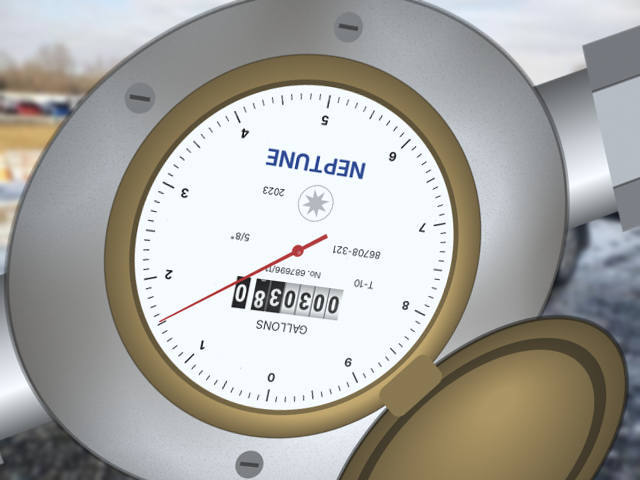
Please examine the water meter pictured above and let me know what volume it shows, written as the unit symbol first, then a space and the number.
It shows gal 30381.5
